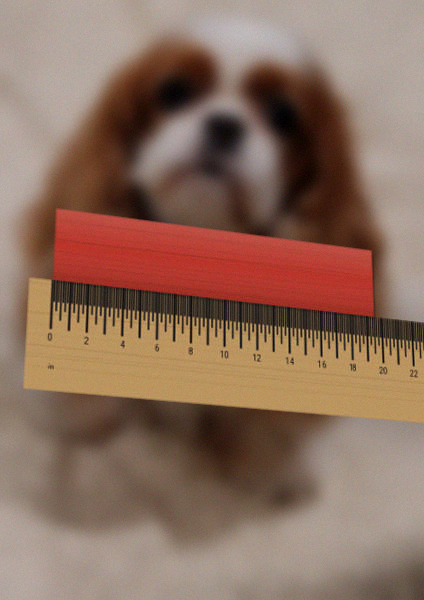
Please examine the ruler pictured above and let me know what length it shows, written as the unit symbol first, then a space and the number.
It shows in 19.5
